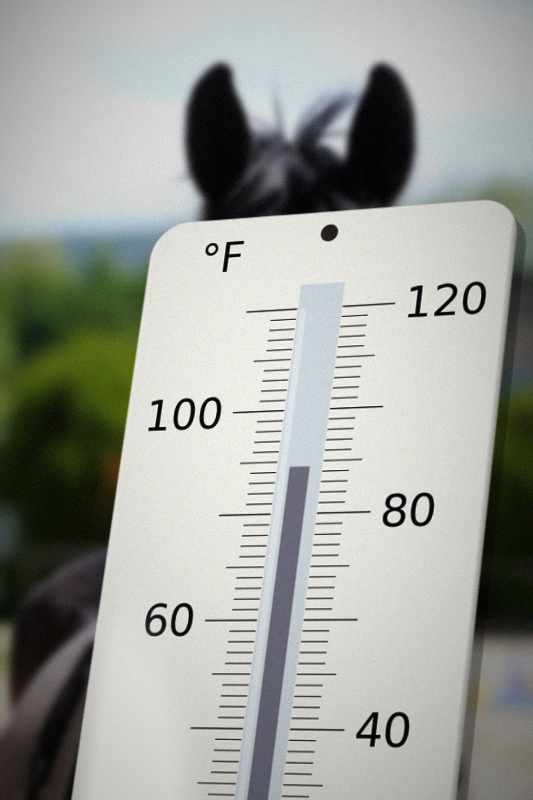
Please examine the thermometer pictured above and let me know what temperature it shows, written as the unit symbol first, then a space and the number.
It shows °F 89
